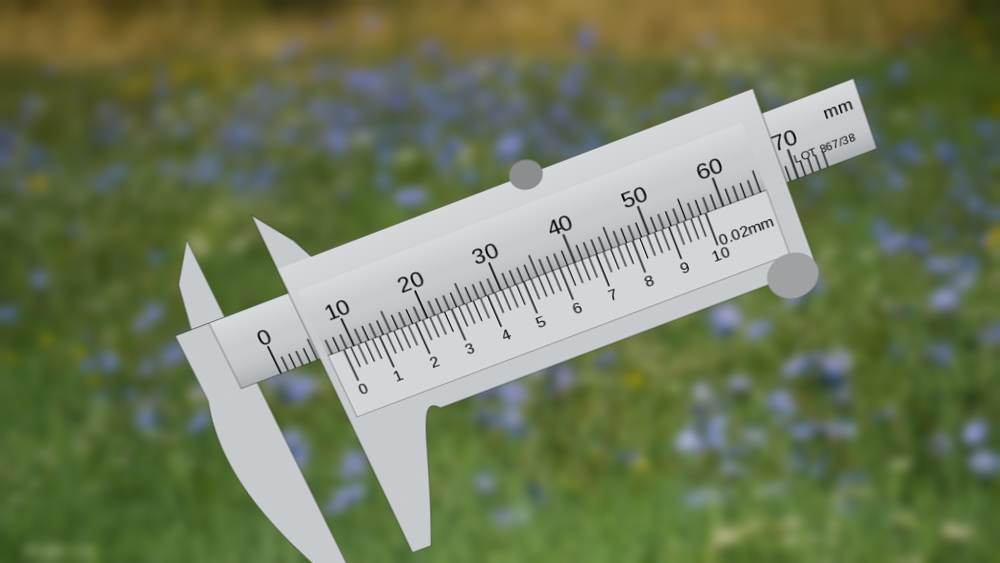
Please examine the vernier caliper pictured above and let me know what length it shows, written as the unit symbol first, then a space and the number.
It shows mm 8.6
